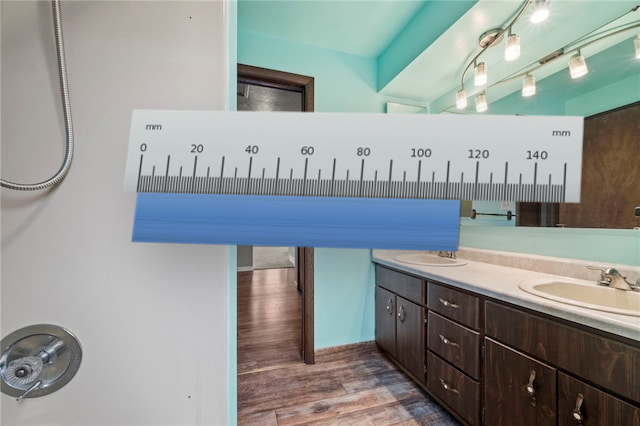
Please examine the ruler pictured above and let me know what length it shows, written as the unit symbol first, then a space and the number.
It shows mm 115
